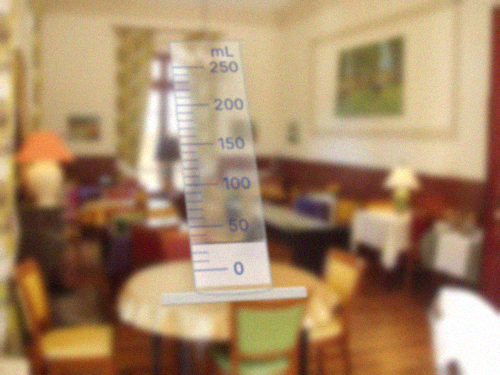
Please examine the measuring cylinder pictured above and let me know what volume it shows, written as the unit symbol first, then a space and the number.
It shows mL 30
